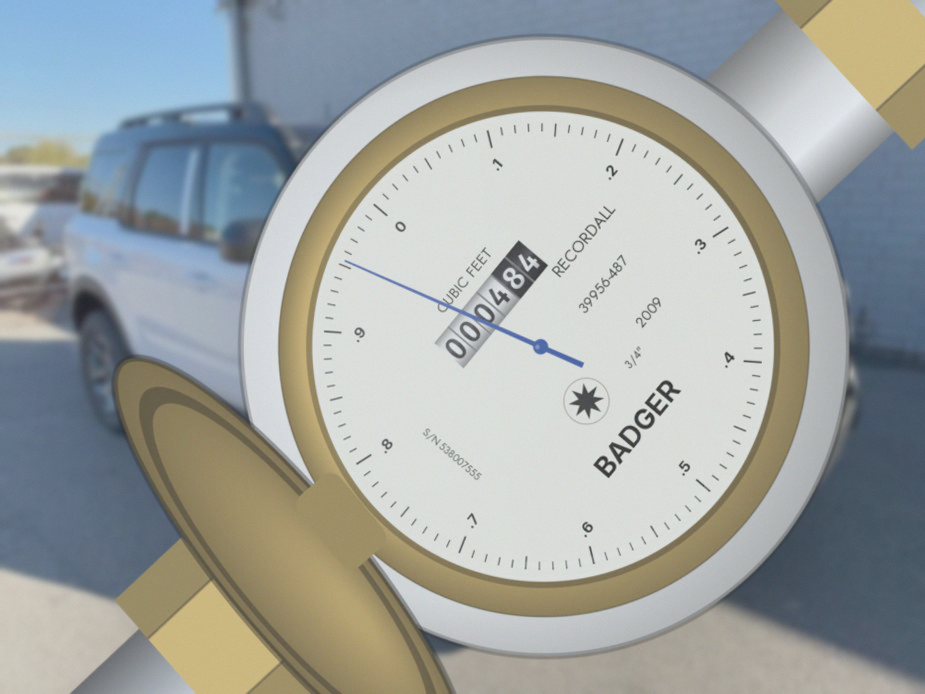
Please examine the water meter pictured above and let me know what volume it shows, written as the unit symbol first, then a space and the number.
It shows ft³ 483.95
